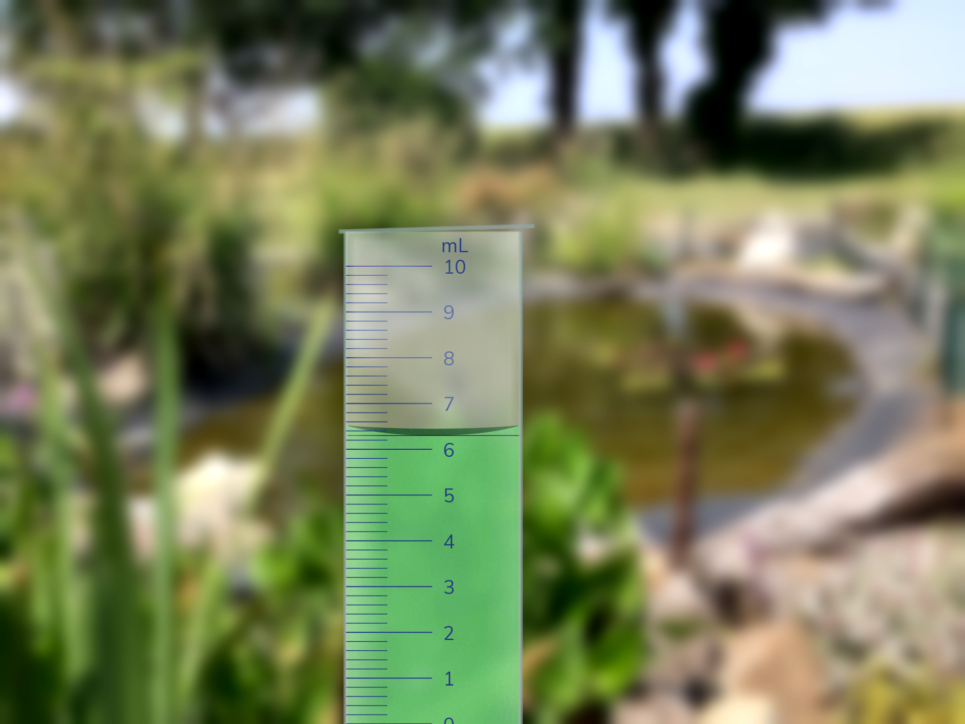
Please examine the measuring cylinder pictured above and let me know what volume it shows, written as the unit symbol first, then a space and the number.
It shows mL 6.3
